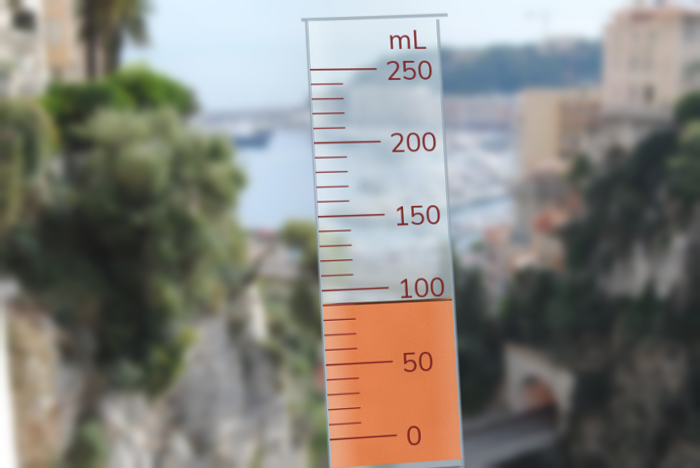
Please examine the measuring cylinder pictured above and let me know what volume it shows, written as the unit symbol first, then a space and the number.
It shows mL 90
